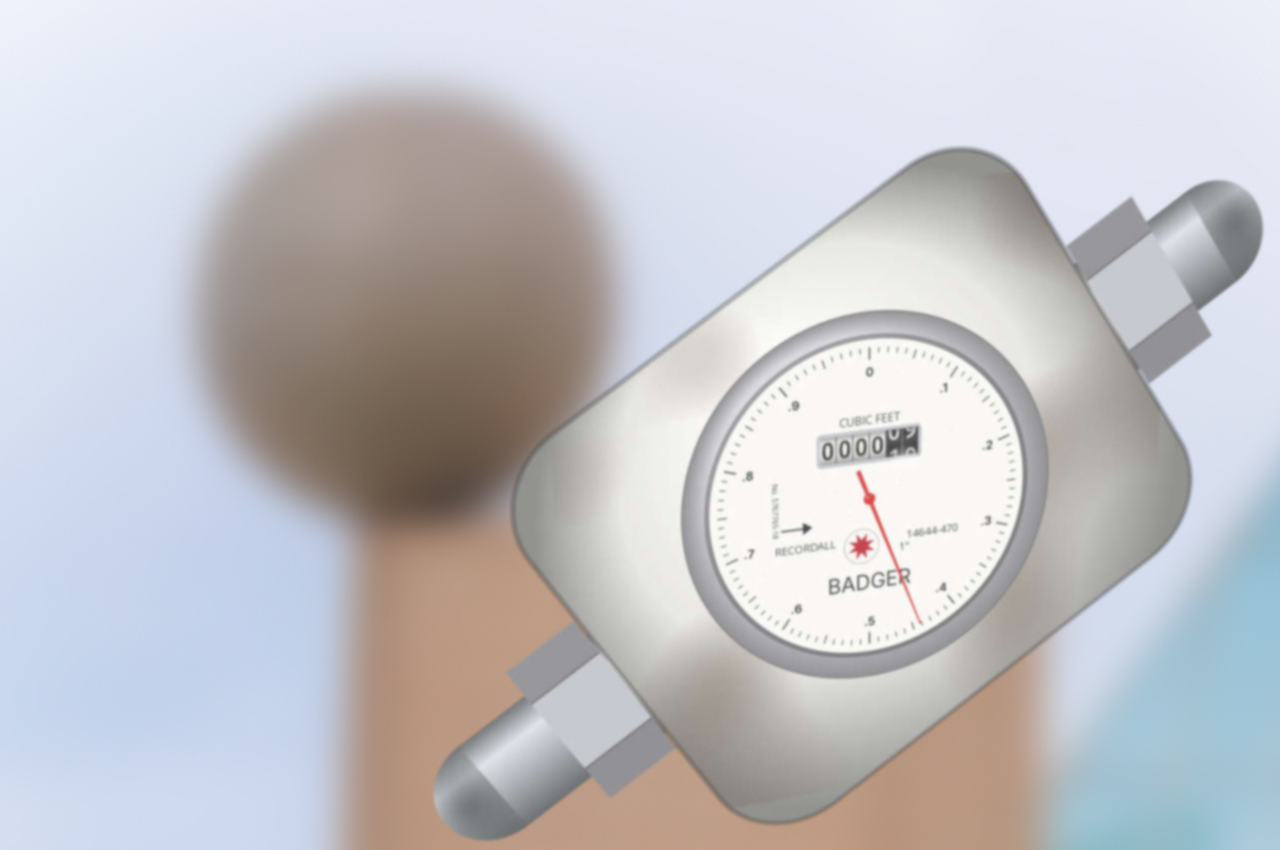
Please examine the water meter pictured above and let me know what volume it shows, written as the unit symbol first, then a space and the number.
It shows ft³ 9.44
